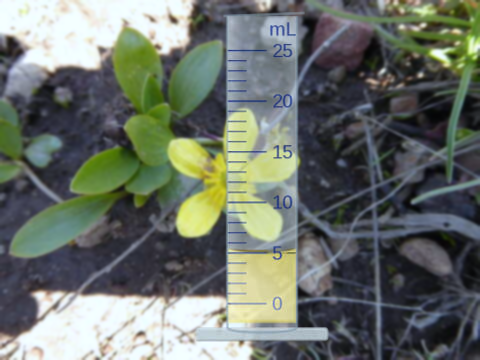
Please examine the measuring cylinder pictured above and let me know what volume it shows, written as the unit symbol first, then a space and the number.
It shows mL 5
